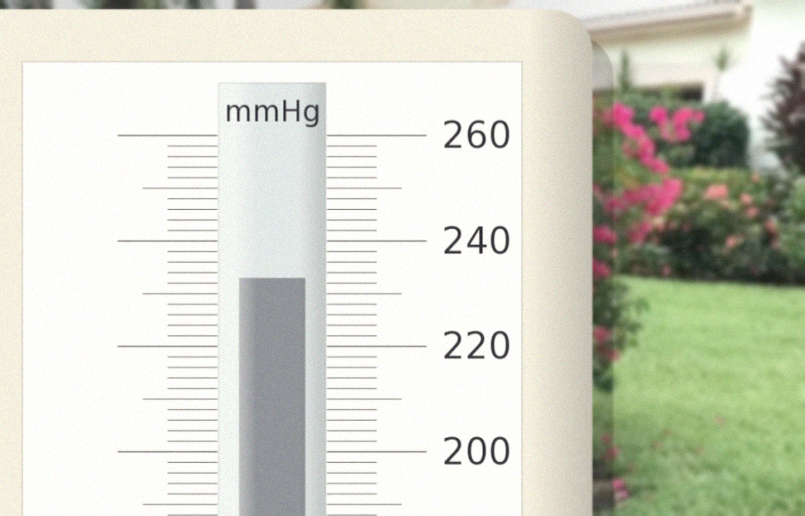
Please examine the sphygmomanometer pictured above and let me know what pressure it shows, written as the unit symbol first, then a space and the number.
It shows mmHg 233
